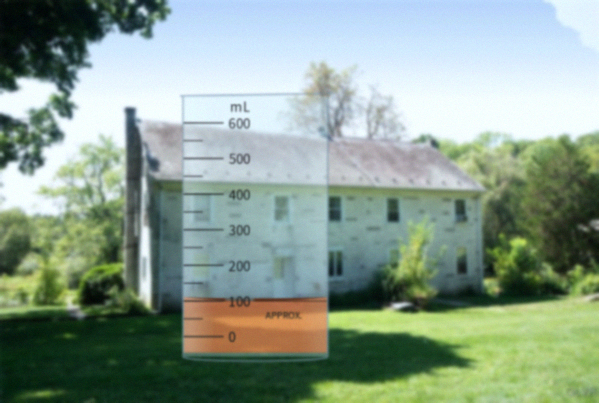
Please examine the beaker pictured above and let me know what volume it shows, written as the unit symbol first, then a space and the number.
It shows mL 100
